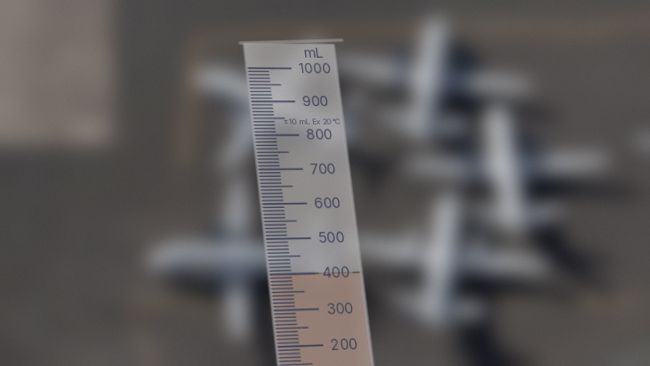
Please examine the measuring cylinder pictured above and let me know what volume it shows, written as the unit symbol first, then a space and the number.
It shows mL 400
